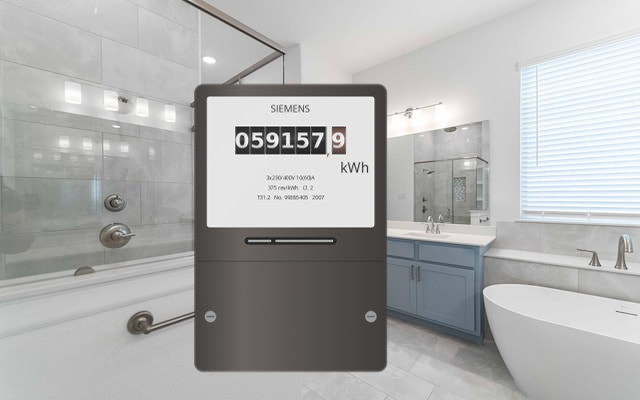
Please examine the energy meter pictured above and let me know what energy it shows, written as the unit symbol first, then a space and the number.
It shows kWh 59157.9
